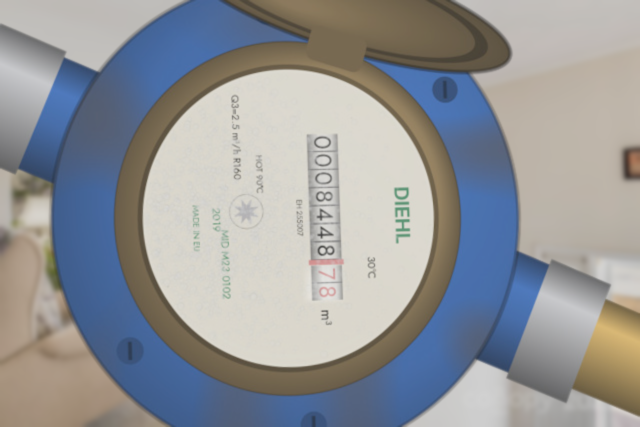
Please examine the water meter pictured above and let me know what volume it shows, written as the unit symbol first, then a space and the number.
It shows m³ 8448.78
